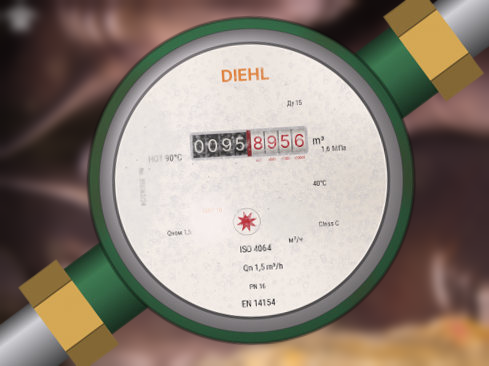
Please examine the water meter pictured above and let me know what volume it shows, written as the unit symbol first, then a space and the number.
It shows m³ 95.8956
